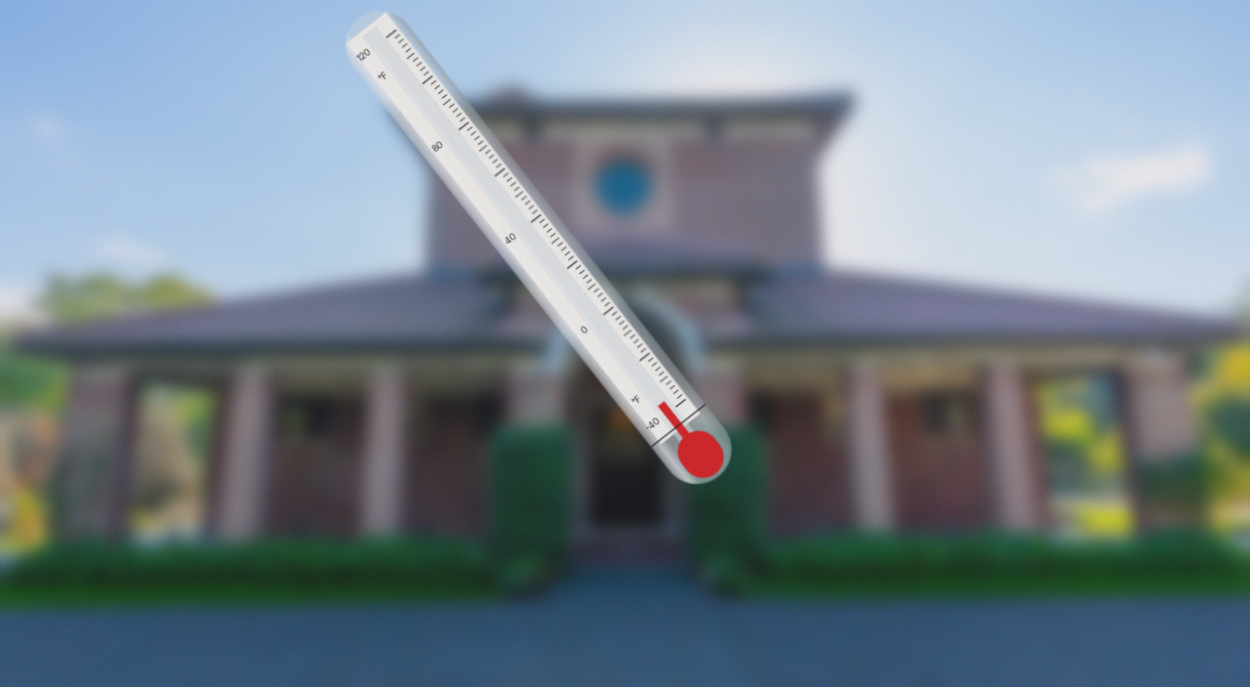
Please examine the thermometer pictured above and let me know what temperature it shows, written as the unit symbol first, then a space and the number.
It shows °F -36
